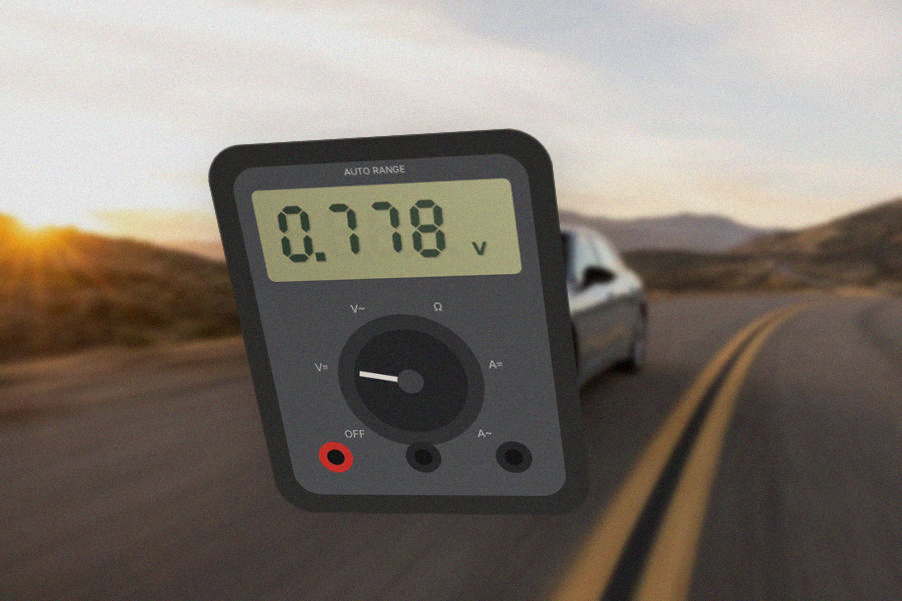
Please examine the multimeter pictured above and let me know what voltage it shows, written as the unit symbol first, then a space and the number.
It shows V 0.778
